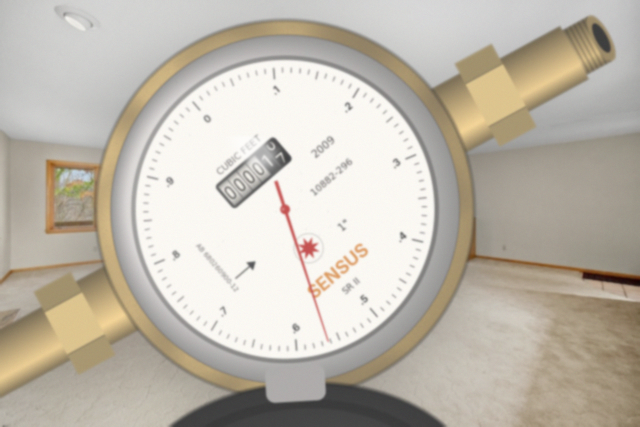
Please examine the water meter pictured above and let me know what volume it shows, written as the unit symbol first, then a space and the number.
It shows ft³ 16.56
